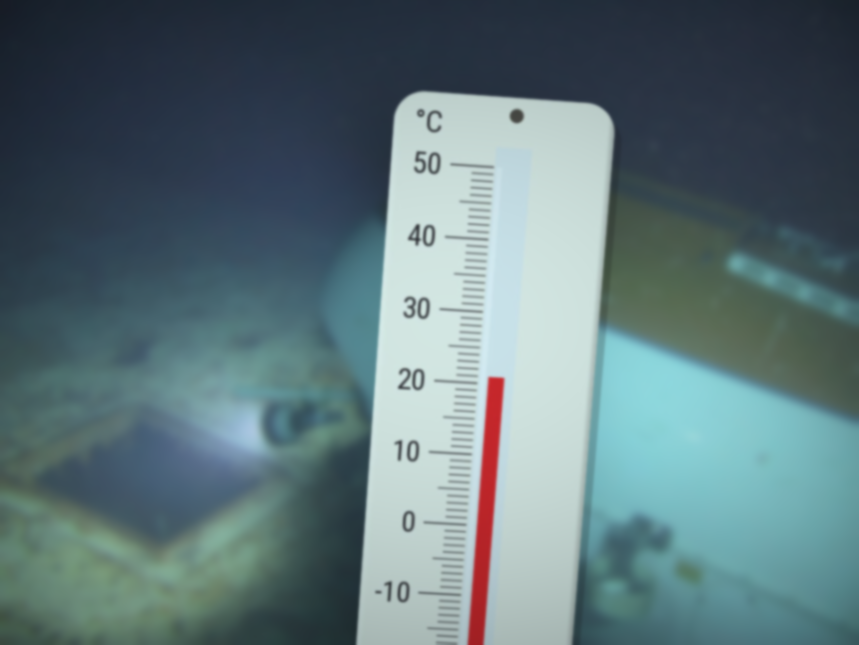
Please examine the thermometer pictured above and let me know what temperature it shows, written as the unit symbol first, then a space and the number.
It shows °C 21
